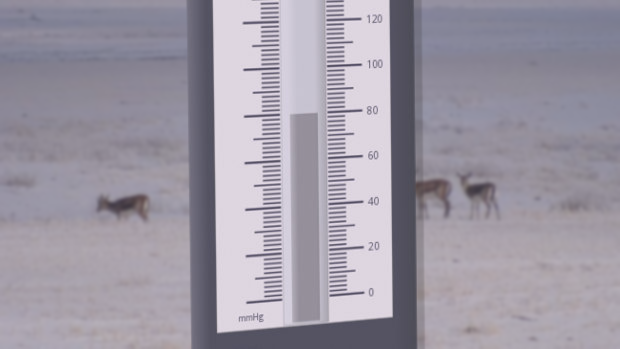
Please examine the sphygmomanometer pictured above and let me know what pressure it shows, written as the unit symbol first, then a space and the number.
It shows mmHg 80
